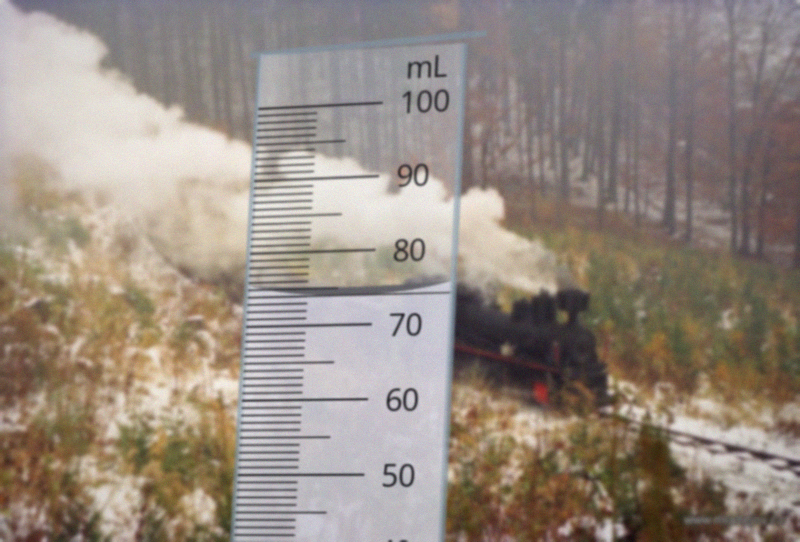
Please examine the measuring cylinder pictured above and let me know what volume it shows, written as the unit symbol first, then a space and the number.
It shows mL 74
